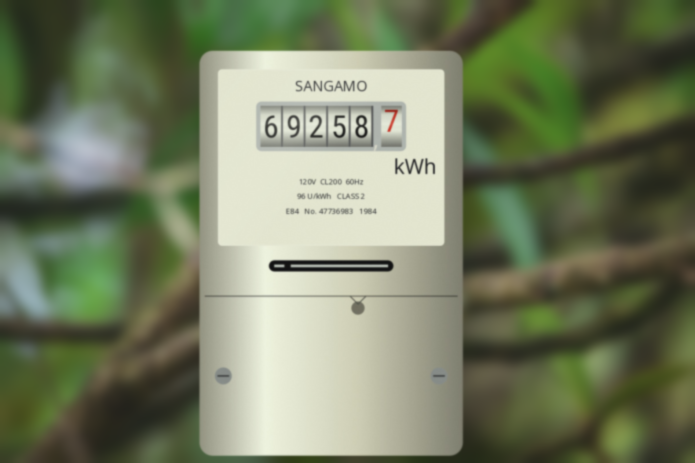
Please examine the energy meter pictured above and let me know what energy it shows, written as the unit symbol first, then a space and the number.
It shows kWh 69258.7
